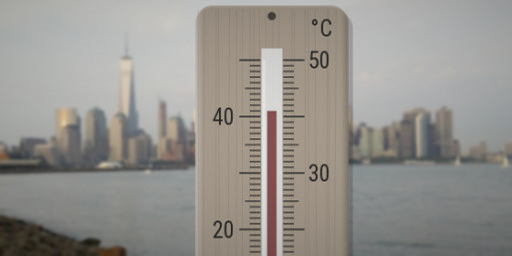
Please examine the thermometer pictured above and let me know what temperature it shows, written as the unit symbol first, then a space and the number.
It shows °C 41
